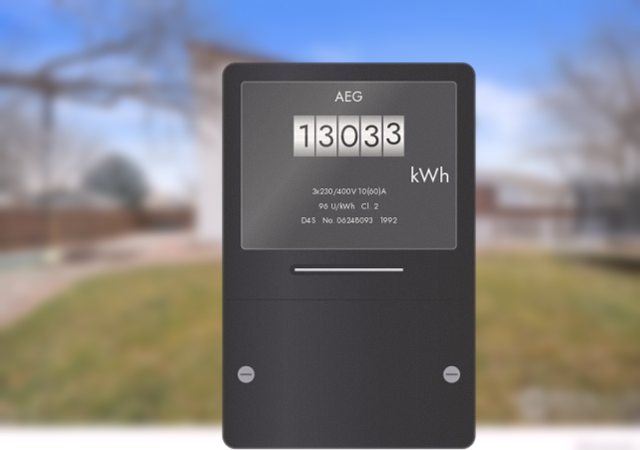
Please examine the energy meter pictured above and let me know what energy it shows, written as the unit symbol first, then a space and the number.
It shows kWh 13033
